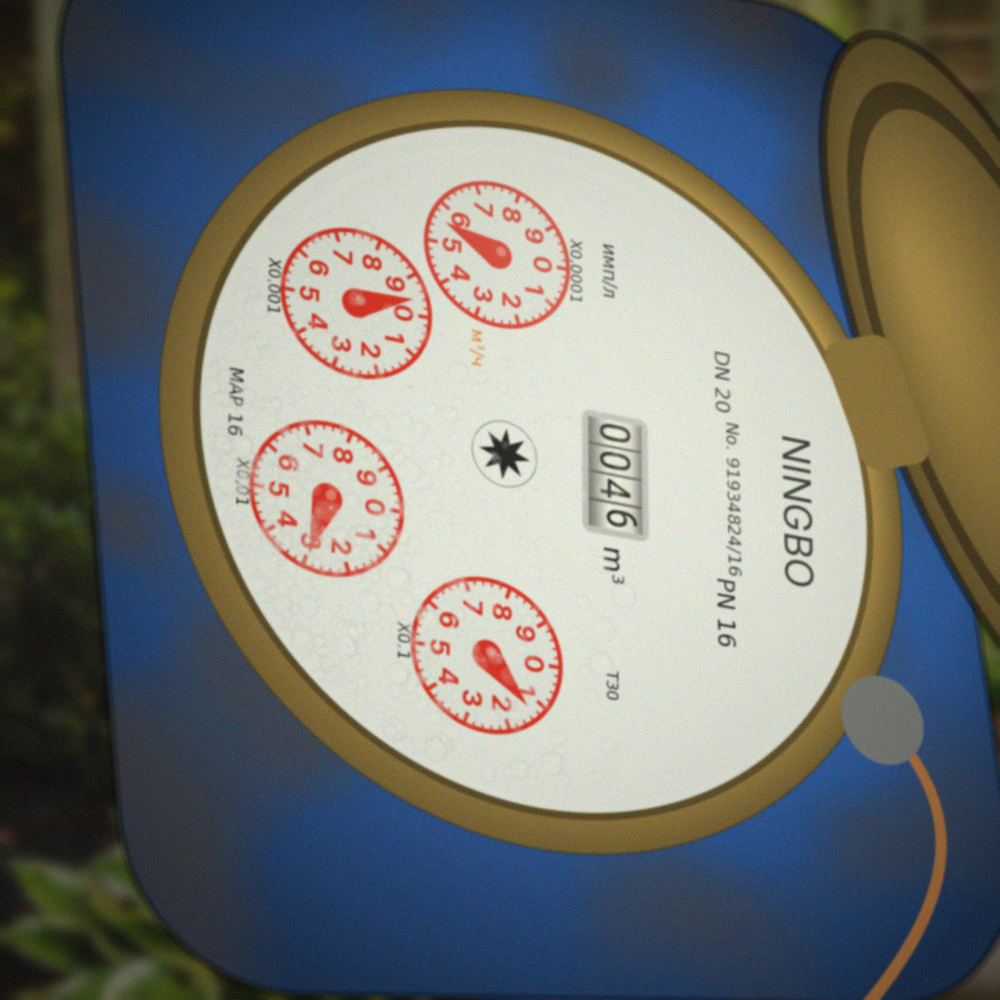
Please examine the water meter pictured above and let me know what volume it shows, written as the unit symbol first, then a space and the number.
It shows m³ 46.1295
